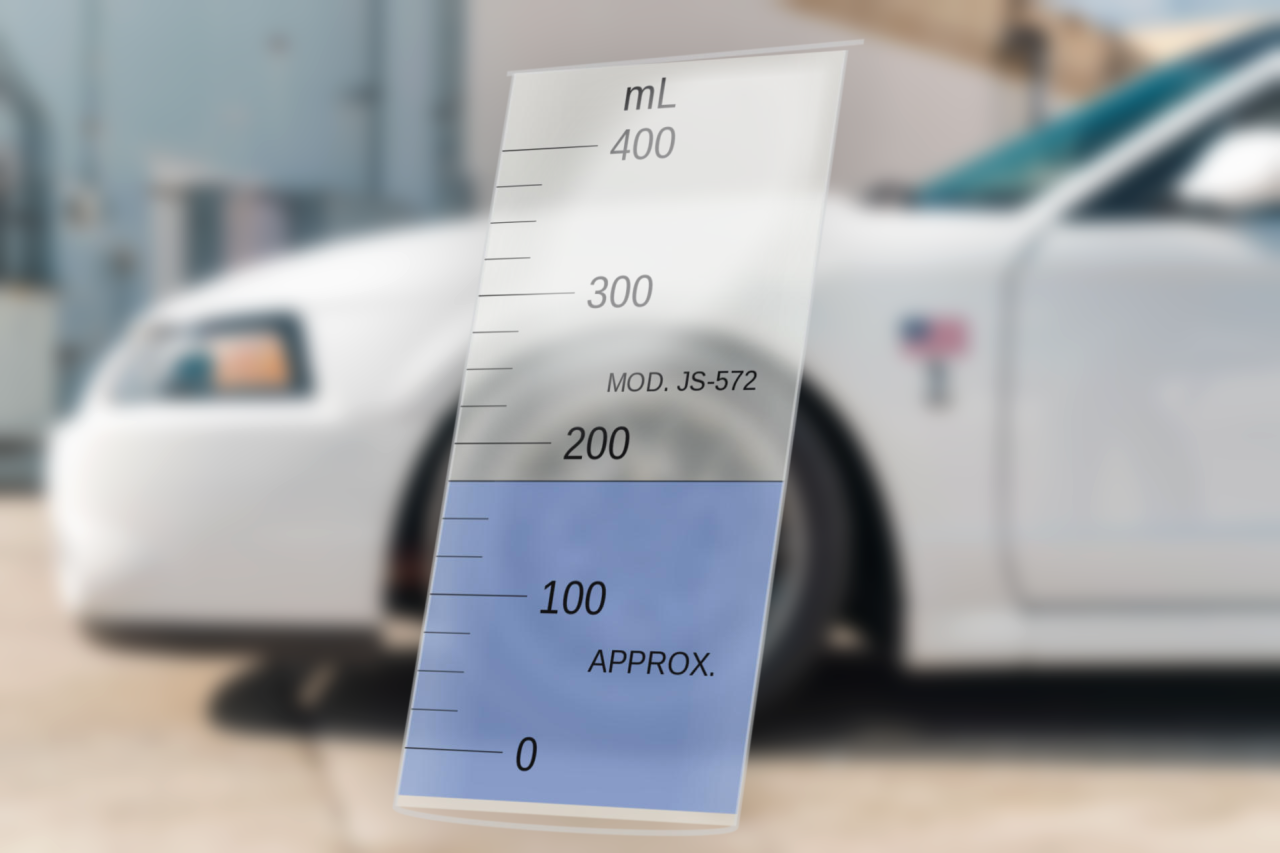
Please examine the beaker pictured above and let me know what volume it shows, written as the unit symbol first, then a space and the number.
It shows mL 175
